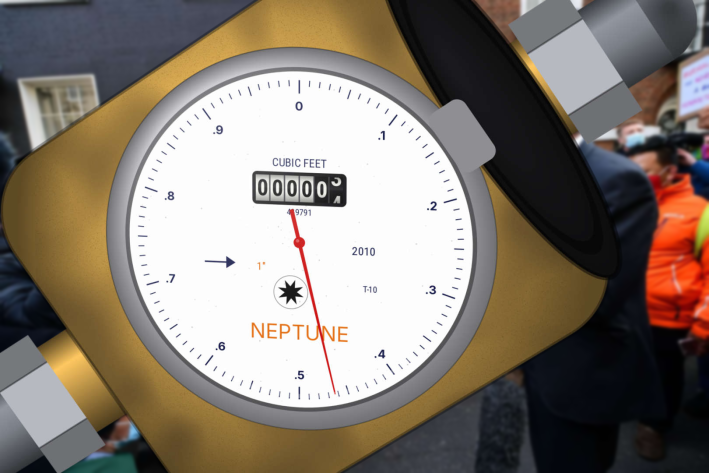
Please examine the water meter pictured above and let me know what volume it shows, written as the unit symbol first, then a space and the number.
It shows ft³ 3.46
